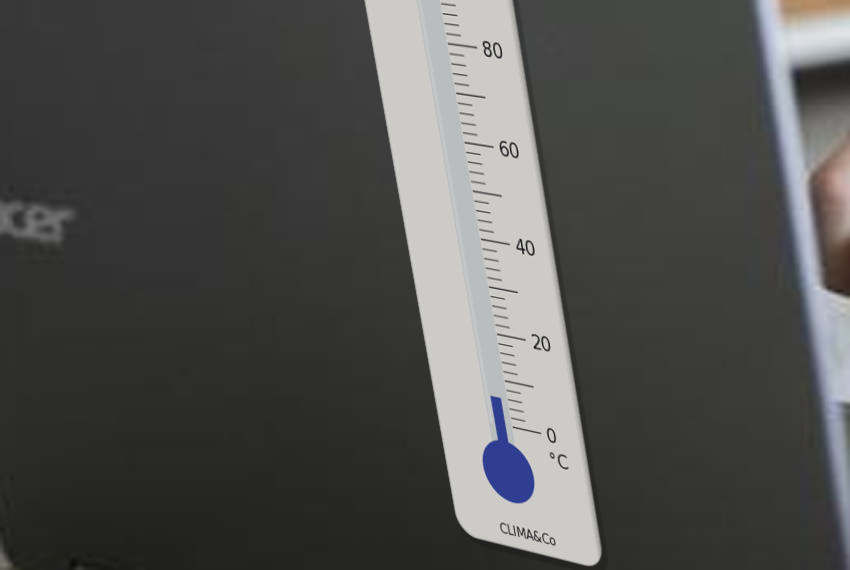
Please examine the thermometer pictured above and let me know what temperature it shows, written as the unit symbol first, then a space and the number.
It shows °C 6
